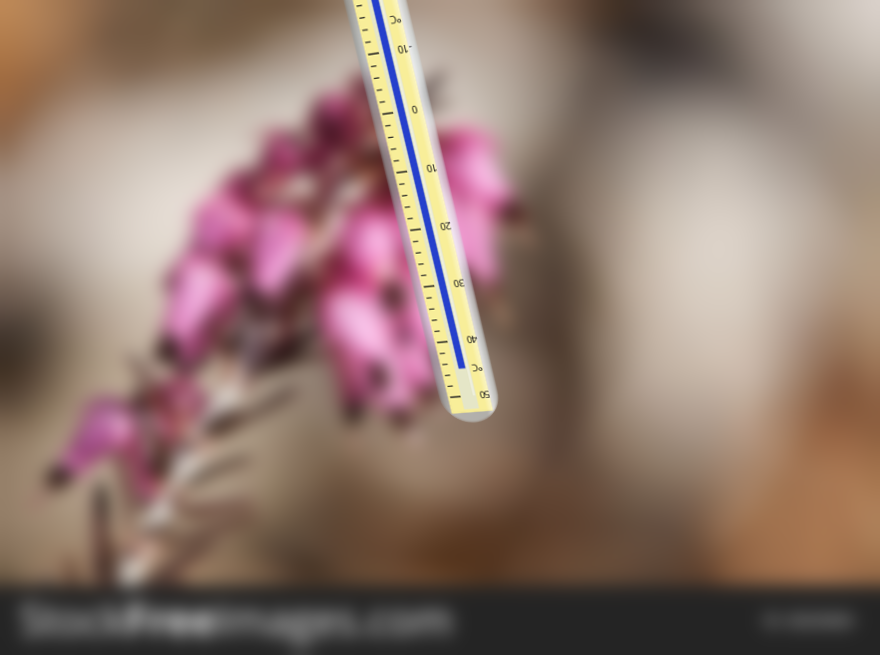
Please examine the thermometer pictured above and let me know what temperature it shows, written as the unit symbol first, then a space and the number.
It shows °C 45
